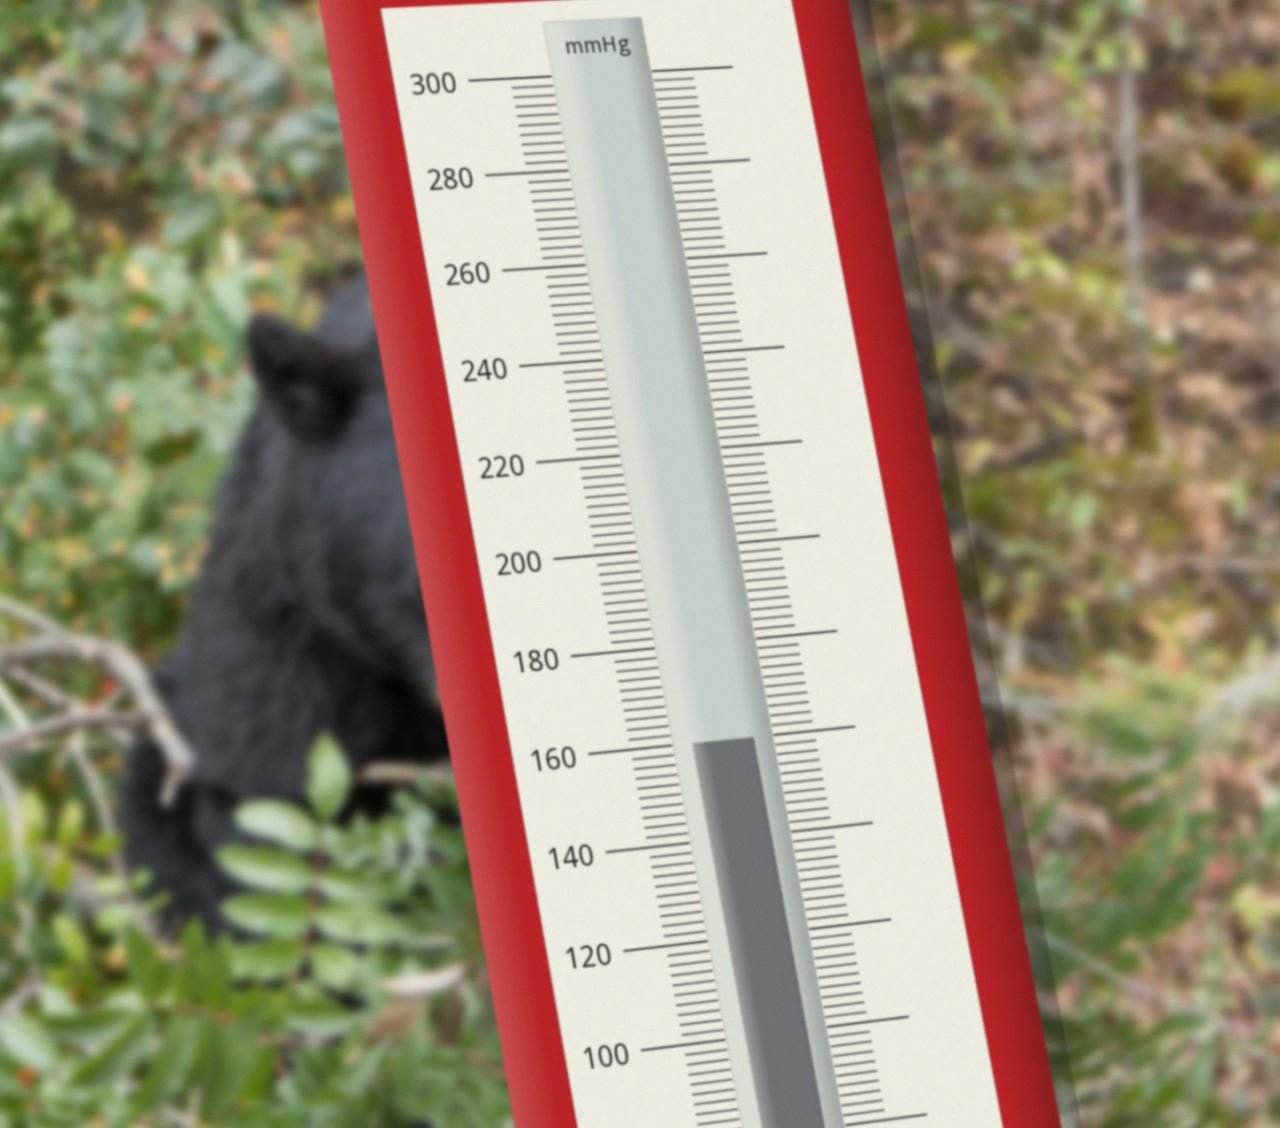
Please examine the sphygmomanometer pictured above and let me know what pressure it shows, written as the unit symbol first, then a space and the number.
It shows mmHg 160
